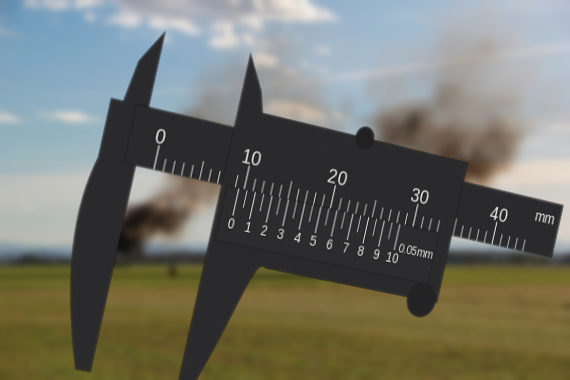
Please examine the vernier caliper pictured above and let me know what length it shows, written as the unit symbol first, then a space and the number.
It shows mm 9.4
